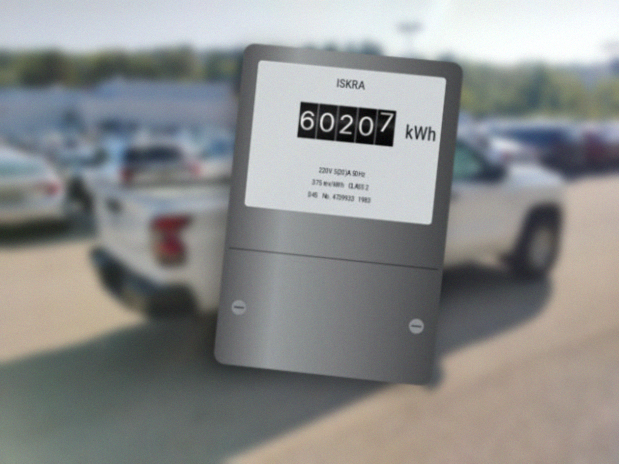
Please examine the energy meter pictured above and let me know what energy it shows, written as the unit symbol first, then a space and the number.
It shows kWh 60207
